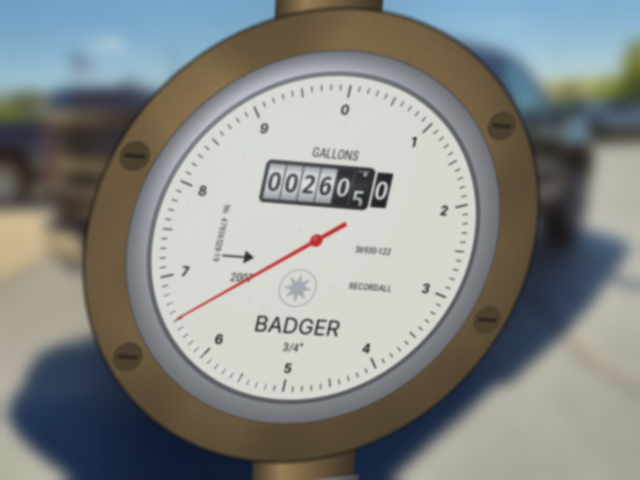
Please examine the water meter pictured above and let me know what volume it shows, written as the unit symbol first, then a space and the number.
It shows gal 26046.5
